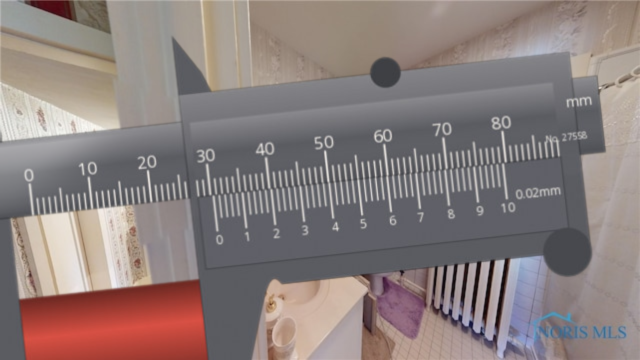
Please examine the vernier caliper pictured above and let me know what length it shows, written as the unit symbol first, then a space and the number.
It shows mm 30.5
